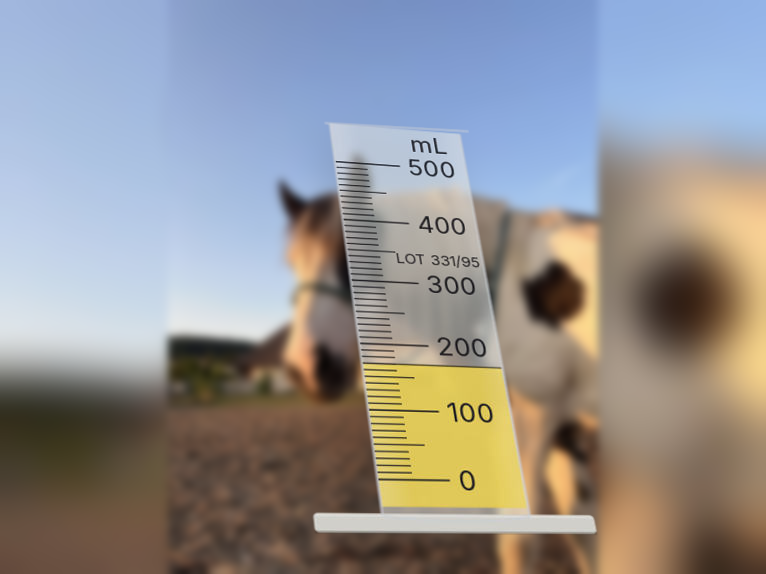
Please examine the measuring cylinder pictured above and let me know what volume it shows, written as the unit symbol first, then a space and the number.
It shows mL 170
